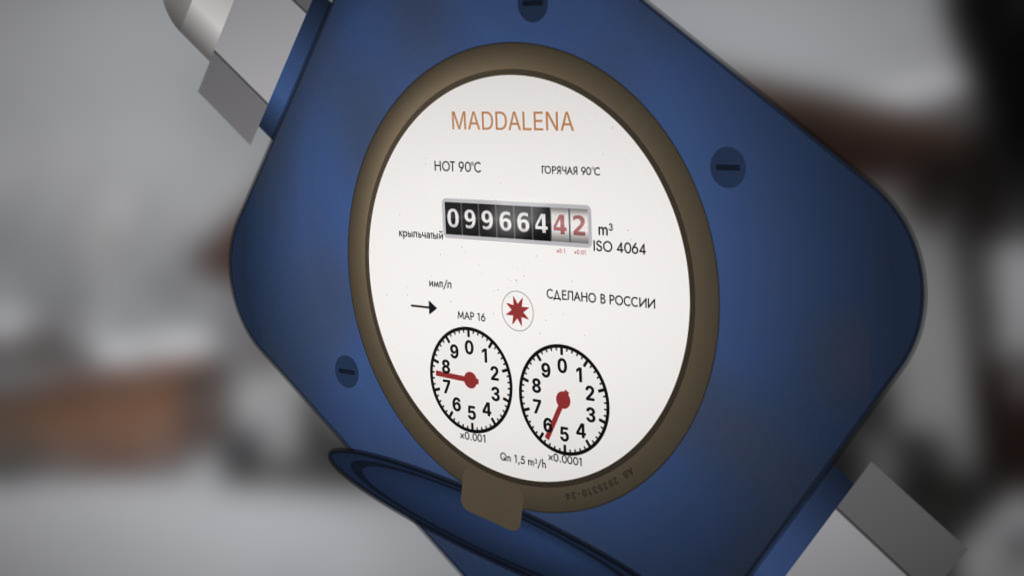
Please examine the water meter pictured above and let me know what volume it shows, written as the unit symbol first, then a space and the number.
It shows m³ 99664.4275
